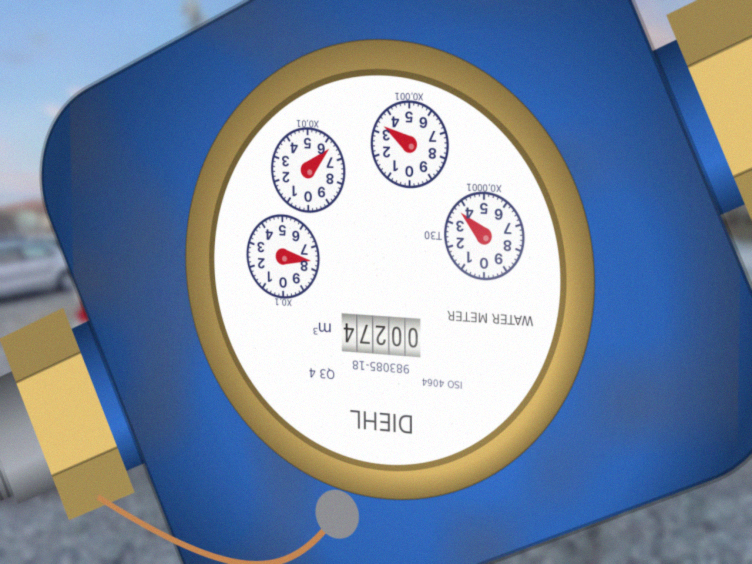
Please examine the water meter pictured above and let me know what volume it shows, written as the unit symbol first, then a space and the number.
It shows m³ 274.7633
